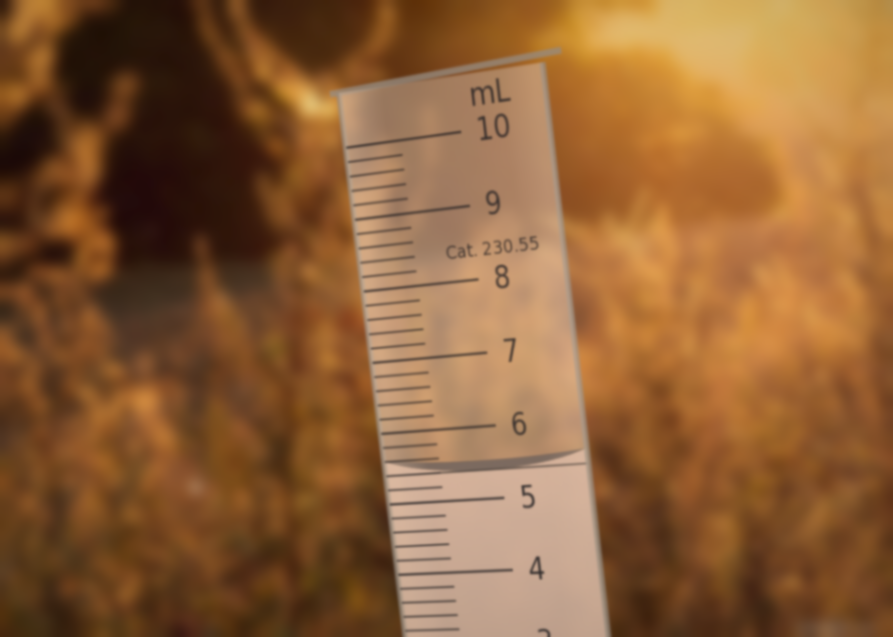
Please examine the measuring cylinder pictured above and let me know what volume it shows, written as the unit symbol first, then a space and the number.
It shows mL 5.4
